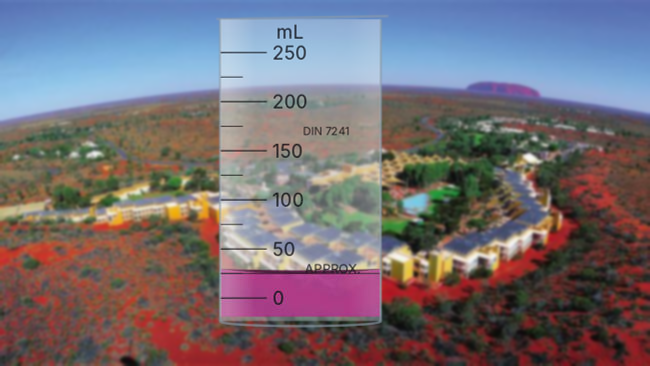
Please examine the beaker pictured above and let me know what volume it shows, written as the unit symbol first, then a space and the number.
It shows mL 25
